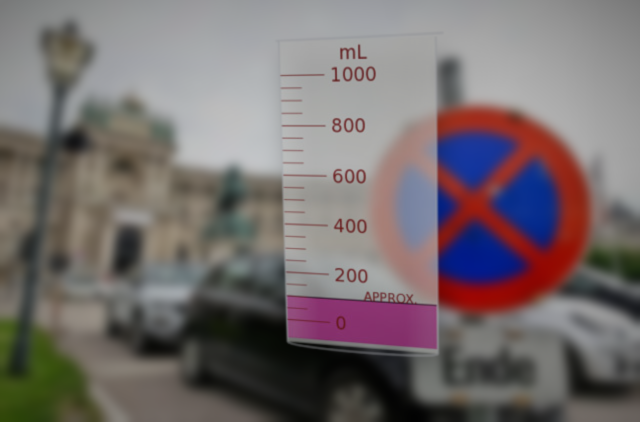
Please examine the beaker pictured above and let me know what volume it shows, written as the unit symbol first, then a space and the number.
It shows mL 100
